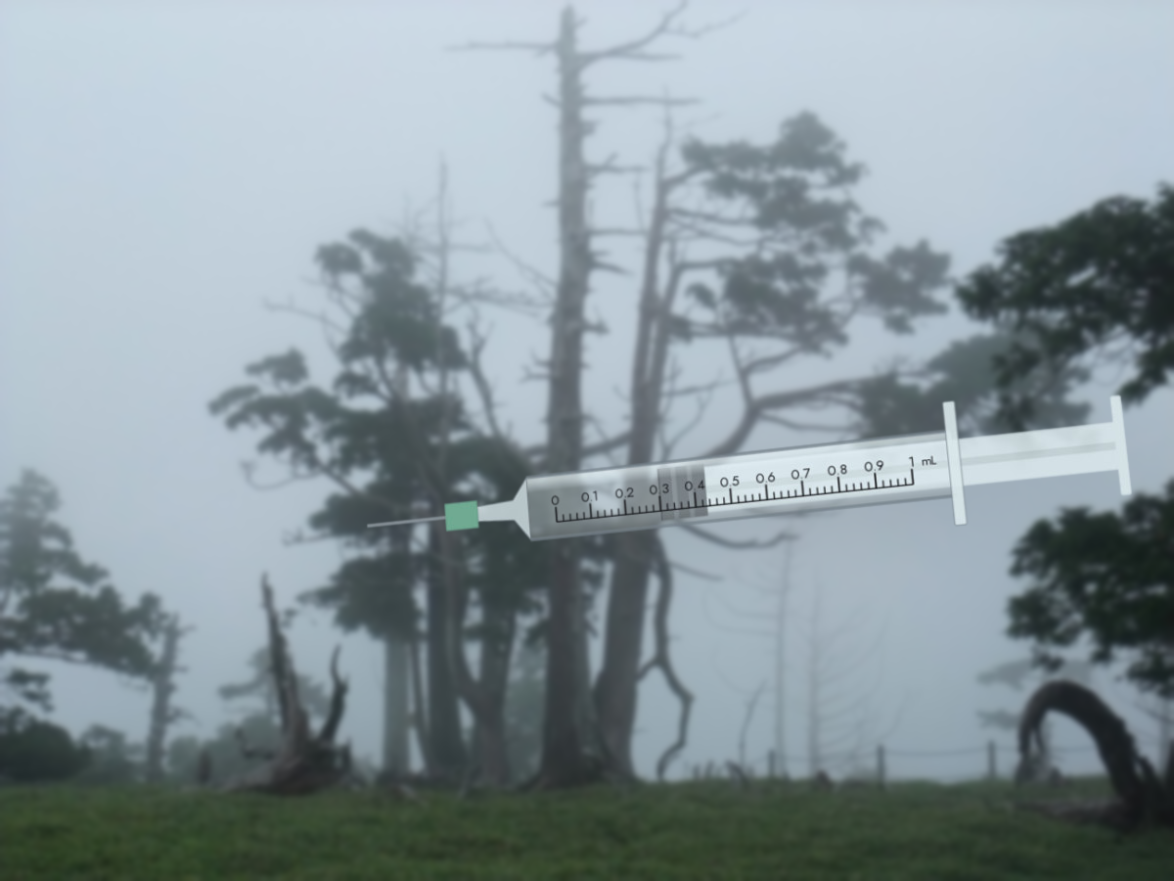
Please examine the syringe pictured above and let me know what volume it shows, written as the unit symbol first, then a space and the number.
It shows mL 0.3
